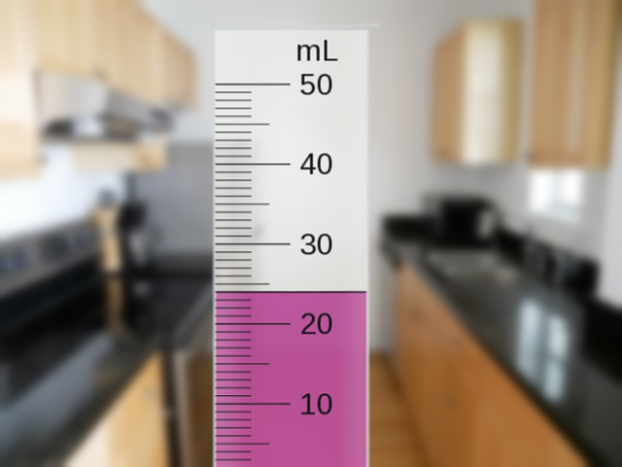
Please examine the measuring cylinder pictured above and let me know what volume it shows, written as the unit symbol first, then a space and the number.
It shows mL 24
